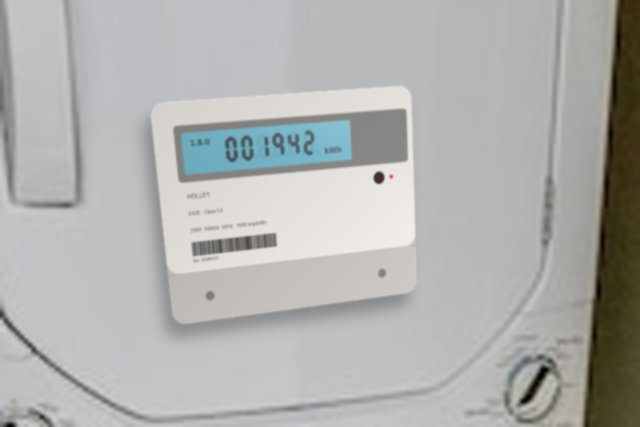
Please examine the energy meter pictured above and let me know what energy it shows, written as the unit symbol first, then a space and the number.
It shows kWh 1942
